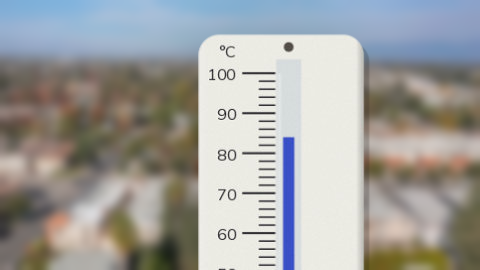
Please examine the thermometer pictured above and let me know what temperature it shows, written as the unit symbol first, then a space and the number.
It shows °C 84
